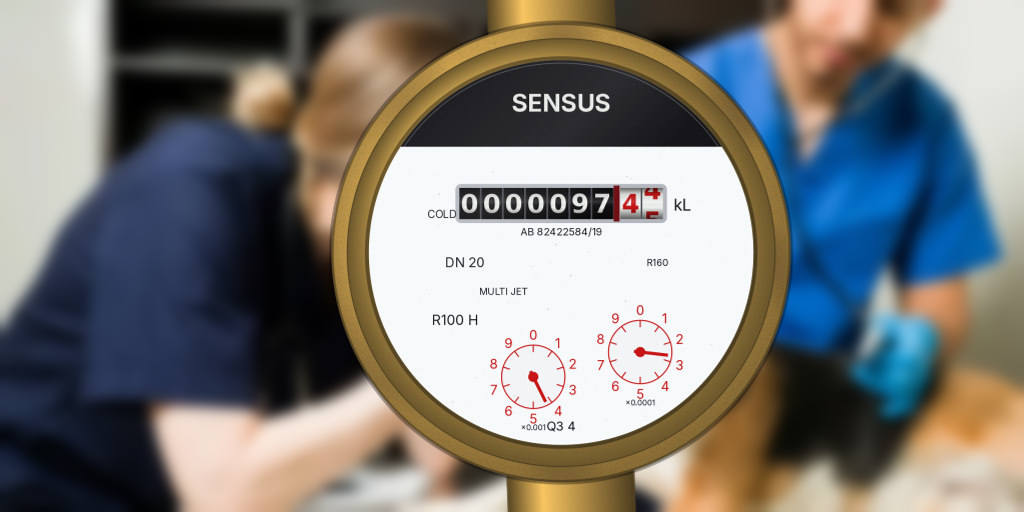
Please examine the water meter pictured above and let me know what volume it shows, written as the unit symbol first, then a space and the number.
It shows kL 97.4442
